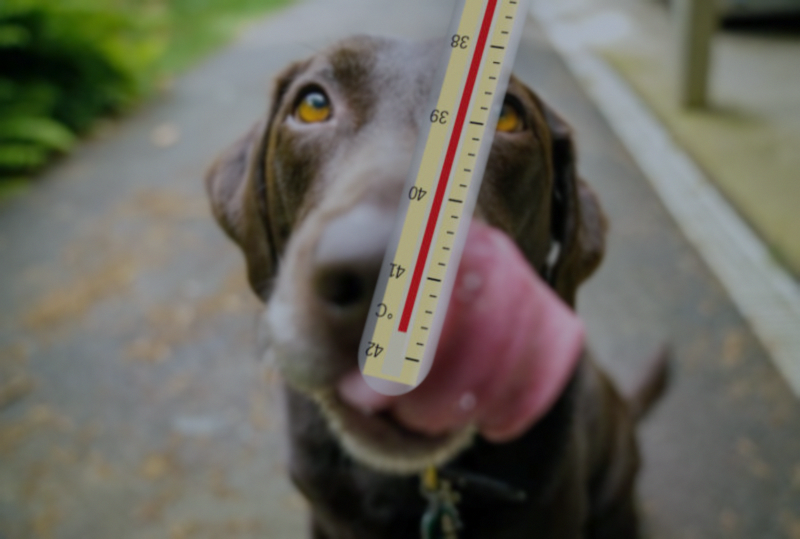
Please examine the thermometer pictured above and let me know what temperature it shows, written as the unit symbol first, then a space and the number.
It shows °C 41.7
